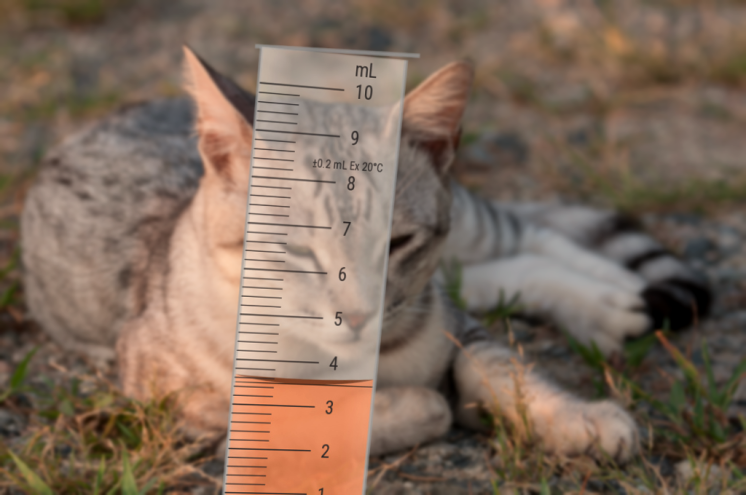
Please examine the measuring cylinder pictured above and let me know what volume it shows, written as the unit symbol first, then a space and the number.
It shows mL 3.5
